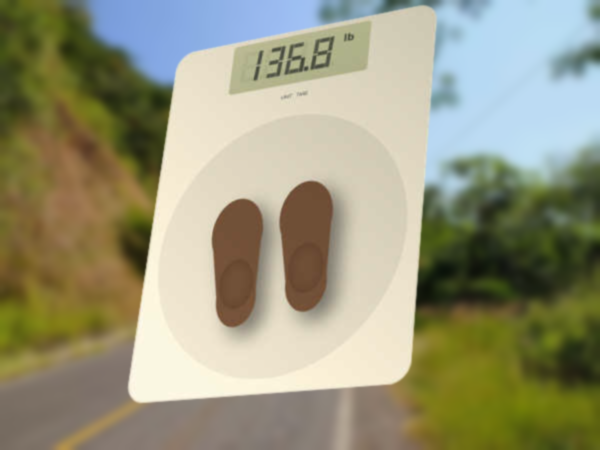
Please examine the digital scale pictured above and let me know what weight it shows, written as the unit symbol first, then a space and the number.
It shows lb 136.8
